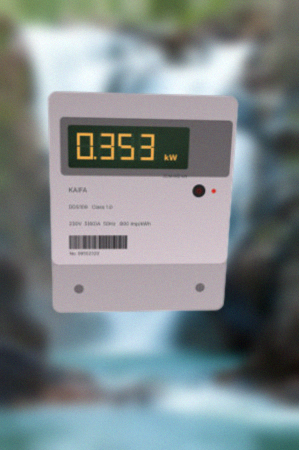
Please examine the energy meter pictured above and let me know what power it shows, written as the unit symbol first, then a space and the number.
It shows kW 0.353
